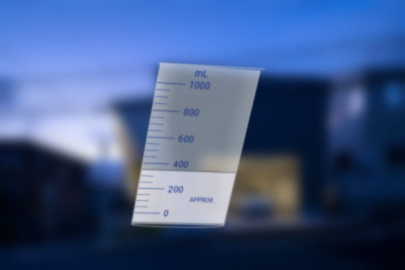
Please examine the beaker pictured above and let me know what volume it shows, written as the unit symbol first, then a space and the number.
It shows mL 350
